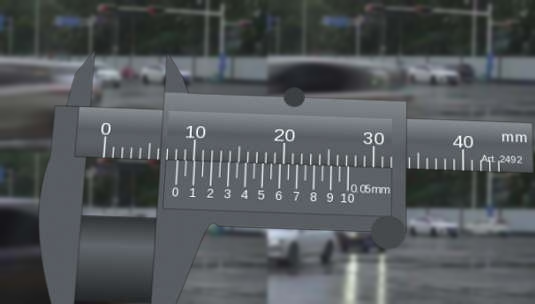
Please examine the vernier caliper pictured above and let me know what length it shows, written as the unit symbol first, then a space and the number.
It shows mm 8.2
